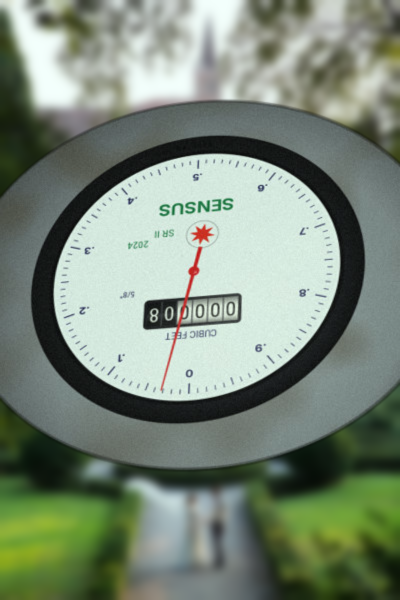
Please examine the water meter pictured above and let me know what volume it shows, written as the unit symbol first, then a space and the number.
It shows ft³ 8.03
